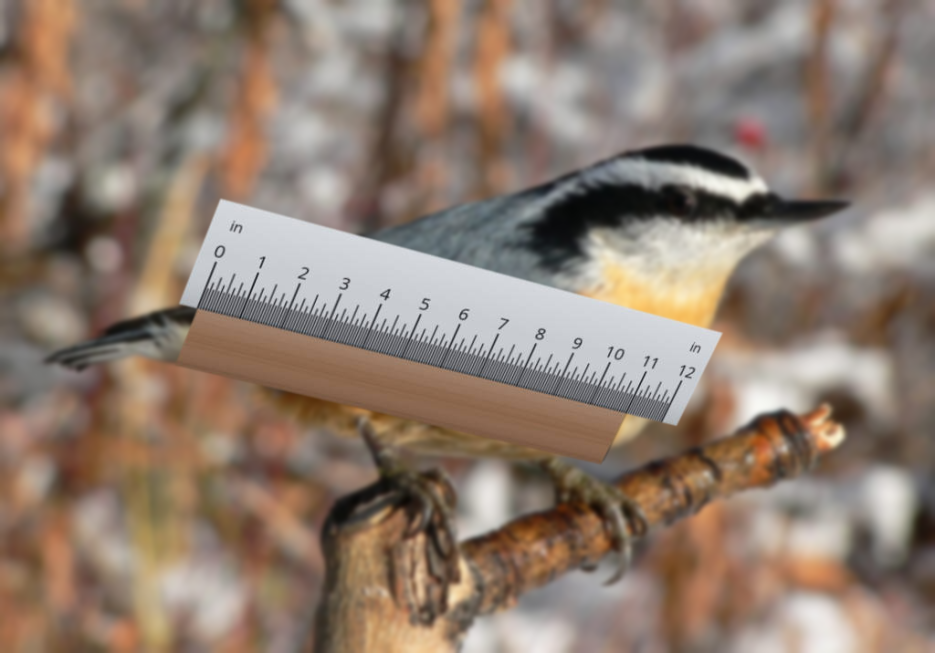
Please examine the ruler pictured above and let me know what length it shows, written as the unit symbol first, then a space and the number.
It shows in 11
